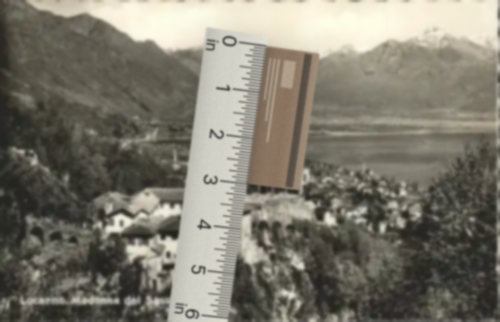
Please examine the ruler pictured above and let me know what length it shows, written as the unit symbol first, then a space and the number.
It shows in 3
